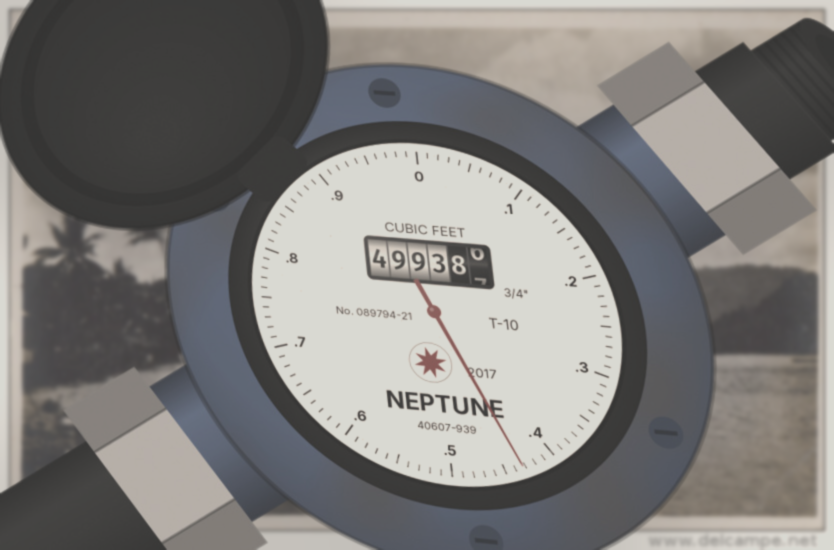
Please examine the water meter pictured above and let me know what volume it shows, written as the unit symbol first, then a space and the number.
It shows ft³ 499386.43
